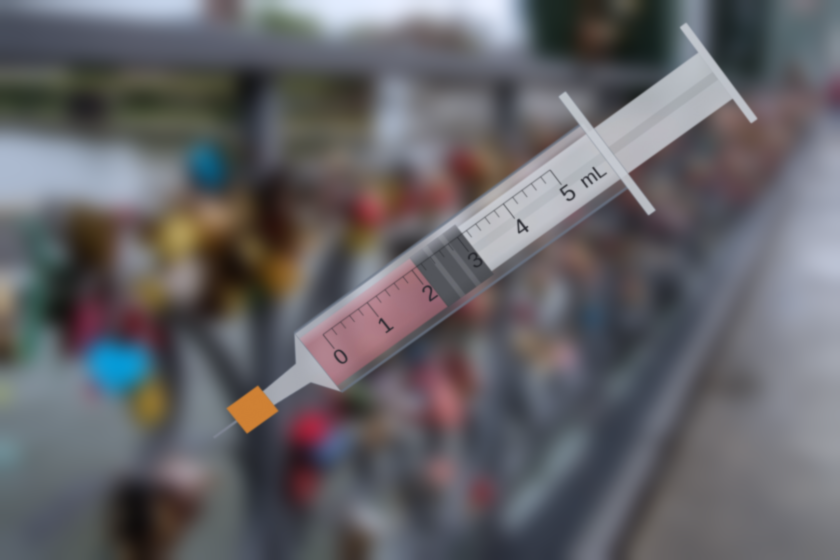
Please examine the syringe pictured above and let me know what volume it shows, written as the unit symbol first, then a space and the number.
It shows mL 2.1
